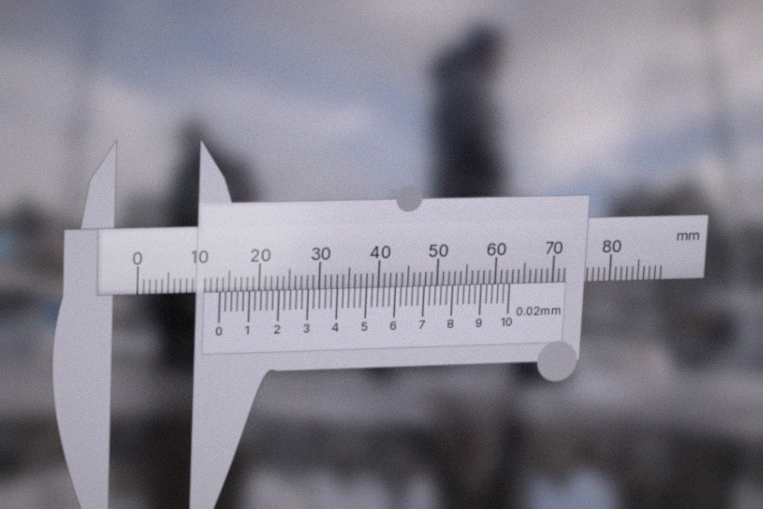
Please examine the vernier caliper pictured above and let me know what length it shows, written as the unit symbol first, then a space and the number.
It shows mm 13.5
